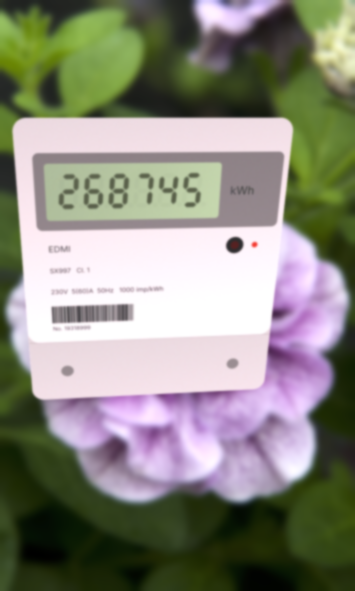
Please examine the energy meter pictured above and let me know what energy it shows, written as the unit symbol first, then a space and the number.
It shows kWh 268745
